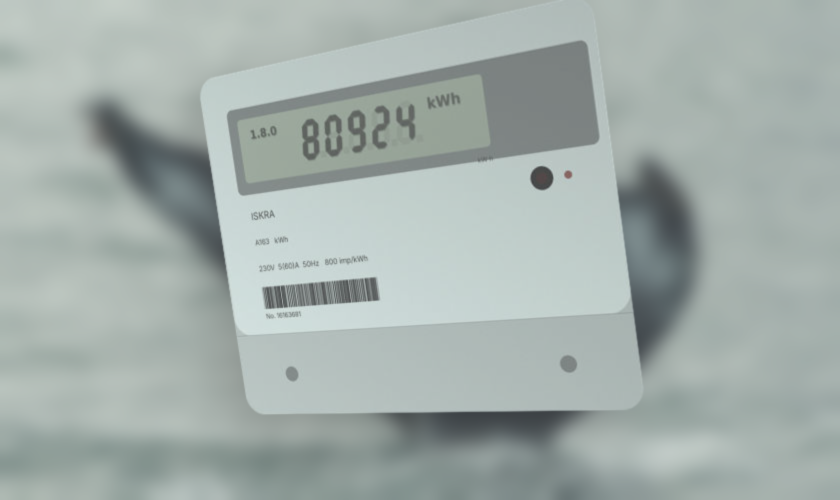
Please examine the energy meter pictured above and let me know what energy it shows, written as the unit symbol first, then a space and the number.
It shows kWh 80924
